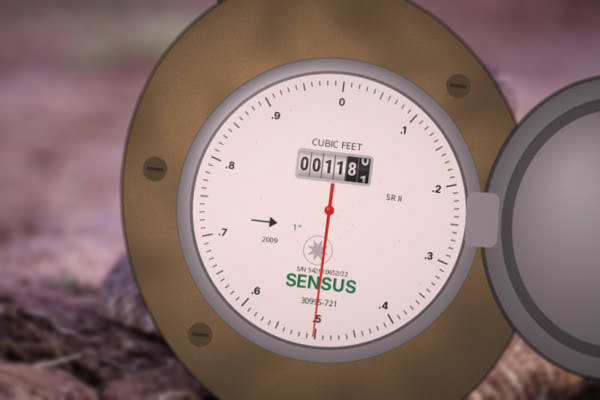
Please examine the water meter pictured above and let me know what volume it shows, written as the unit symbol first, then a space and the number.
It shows ft³ 1180.50
